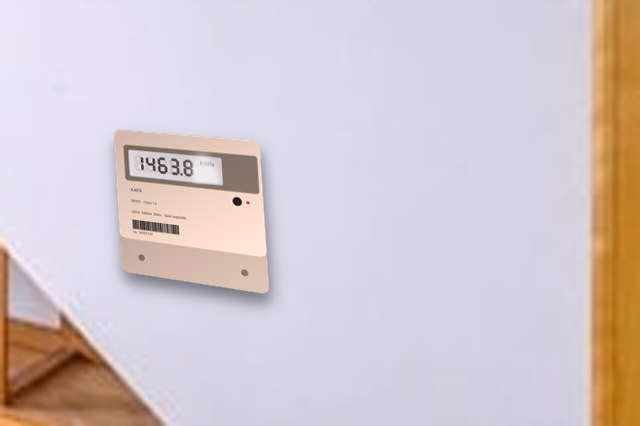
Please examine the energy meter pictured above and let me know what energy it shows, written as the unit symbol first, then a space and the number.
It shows kWh 1463.8
